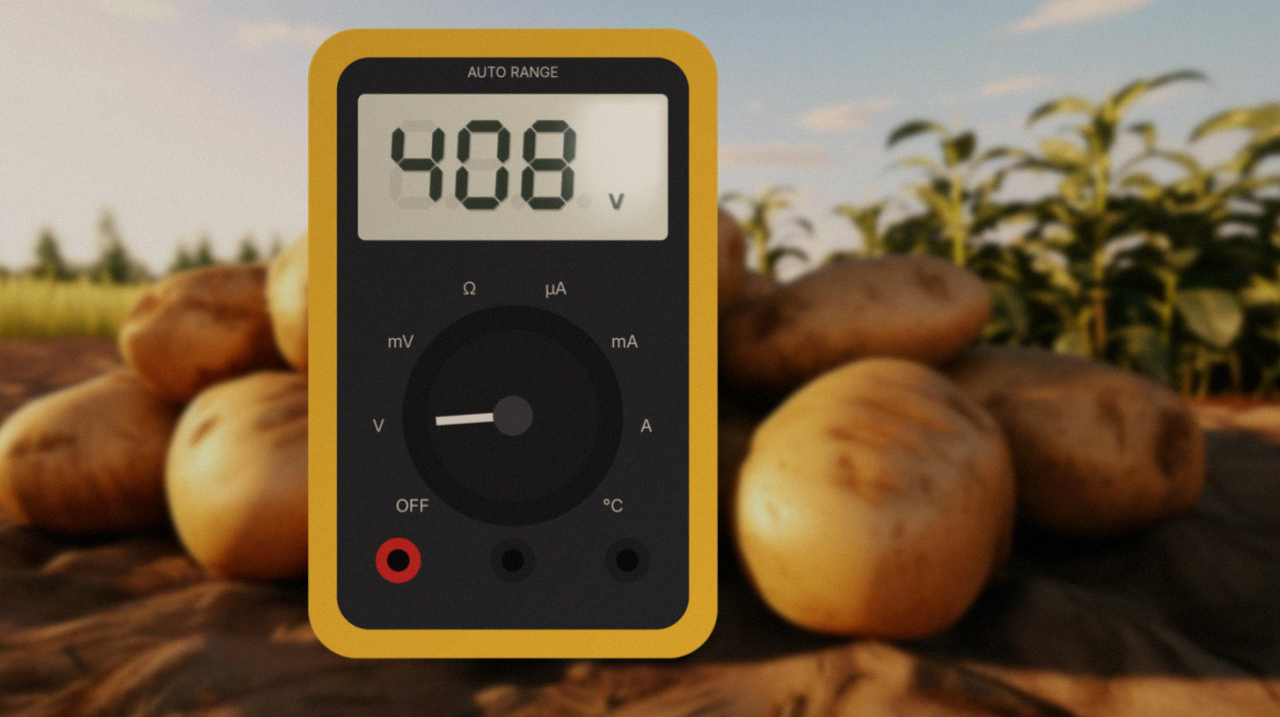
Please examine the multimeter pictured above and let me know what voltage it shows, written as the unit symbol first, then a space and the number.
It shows V 408
